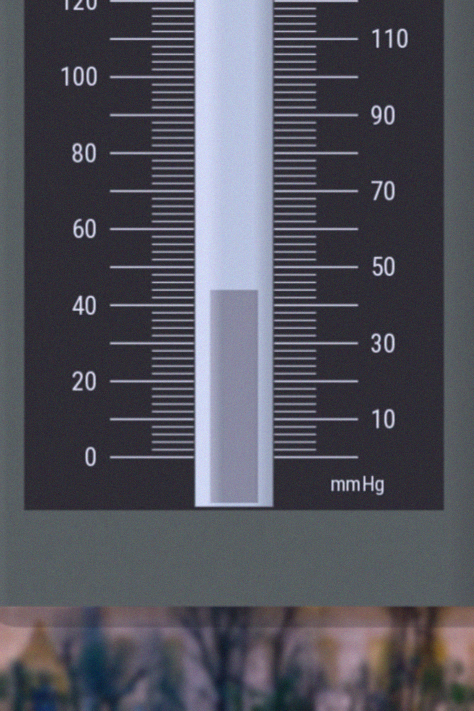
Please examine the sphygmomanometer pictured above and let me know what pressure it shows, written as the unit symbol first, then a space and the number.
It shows mmHg 44
